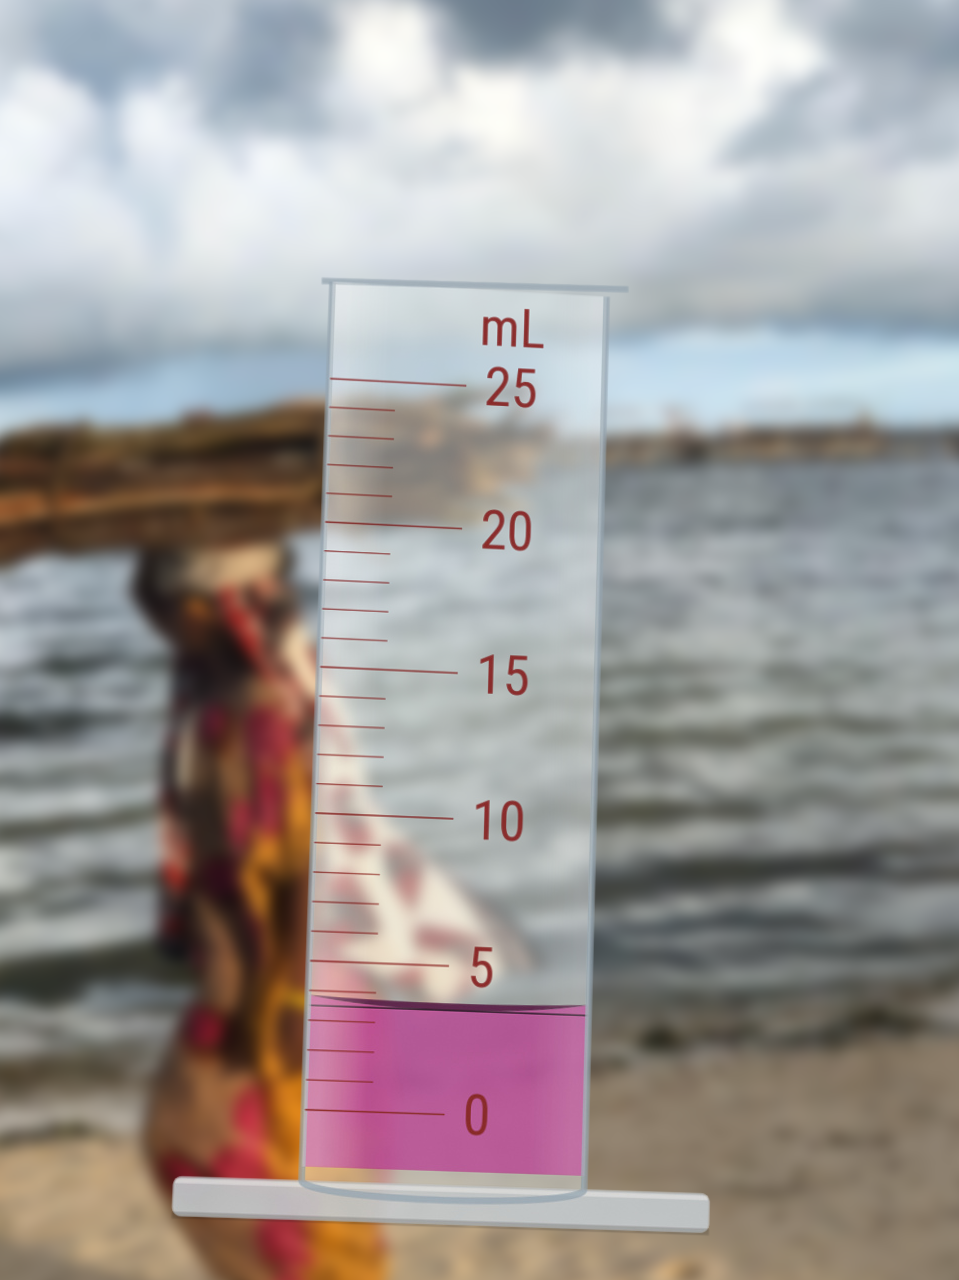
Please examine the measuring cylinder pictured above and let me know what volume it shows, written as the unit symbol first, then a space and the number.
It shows mL 3.5
